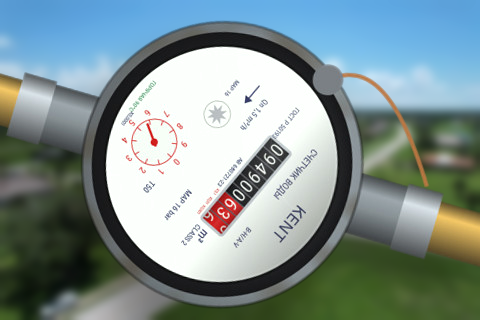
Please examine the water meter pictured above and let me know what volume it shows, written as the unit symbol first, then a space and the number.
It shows m³ 94900.6355
